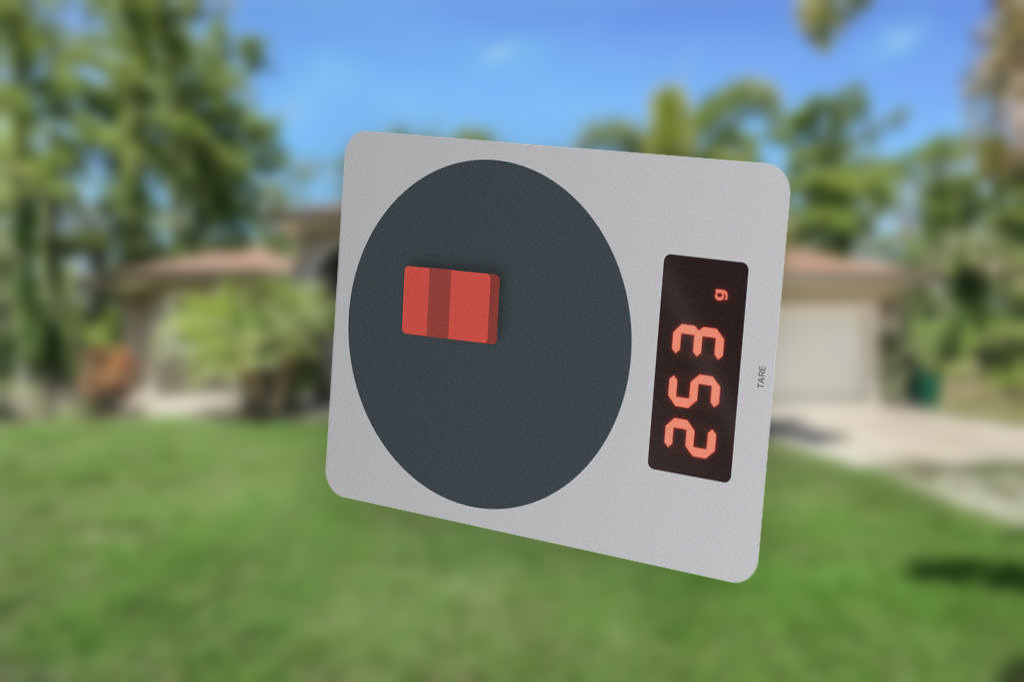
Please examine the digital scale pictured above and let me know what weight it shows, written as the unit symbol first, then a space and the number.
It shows g 253
